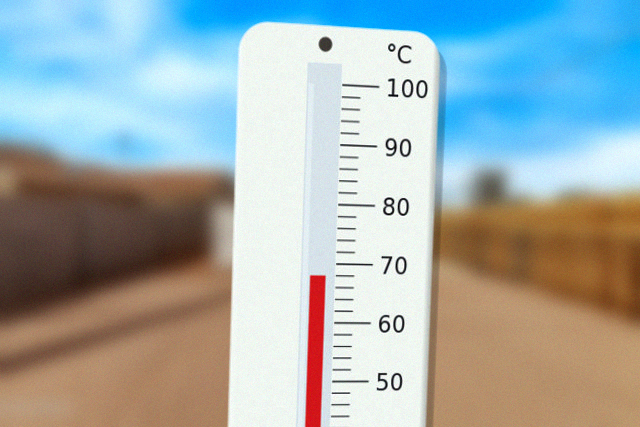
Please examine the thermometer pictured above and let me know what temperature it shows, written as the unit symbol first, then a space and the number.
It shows °C 68
